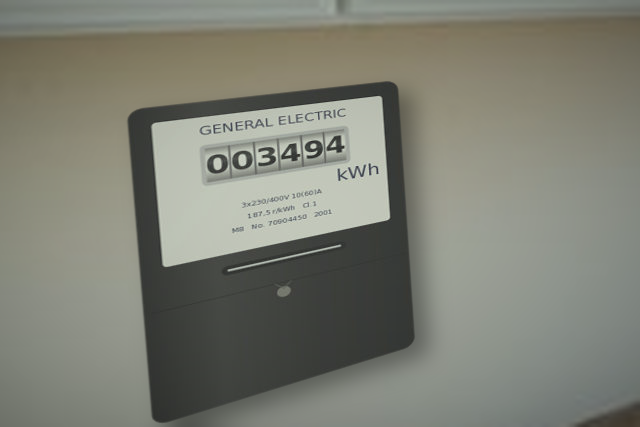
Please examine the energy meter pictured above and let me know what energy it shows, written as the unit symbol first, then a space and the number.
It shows kWh 3494
